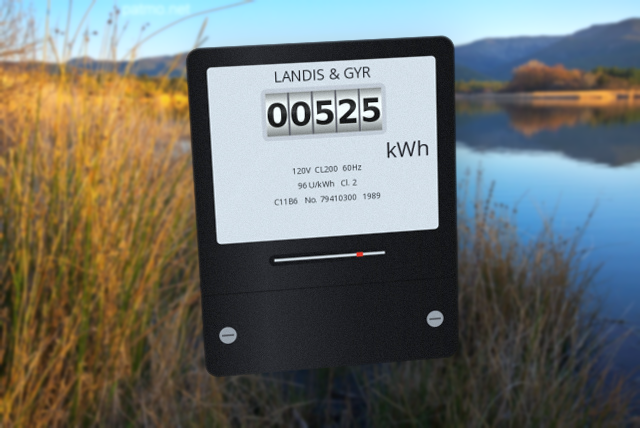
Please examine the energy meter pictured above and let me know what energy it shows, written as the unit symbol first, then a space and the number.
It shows kWh 525
